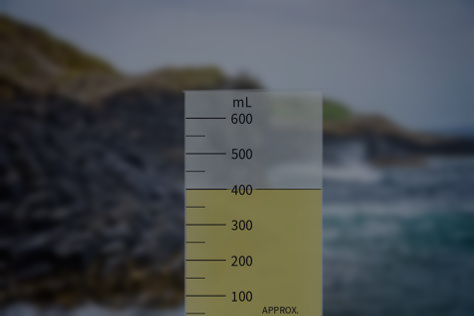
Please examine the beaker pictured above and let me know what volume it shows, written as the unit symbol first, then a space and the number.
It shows mL 400
